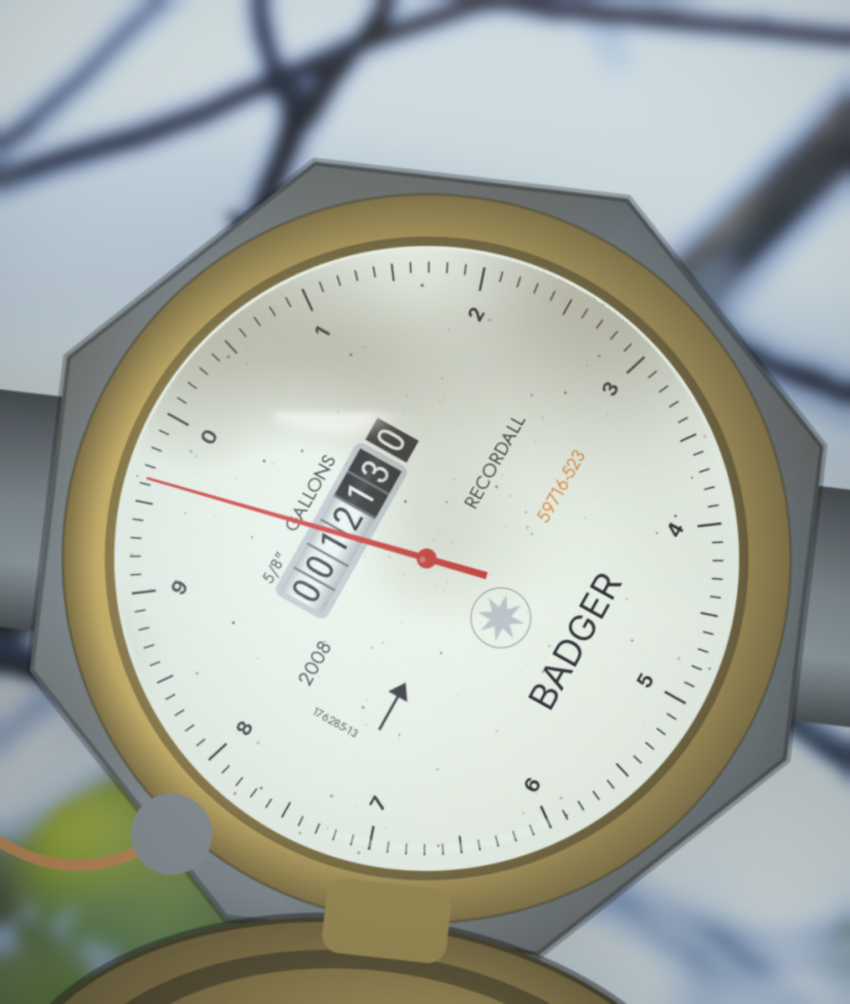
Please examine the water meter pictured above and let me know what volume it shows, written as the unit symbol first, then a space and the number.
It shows gal 12129.6
